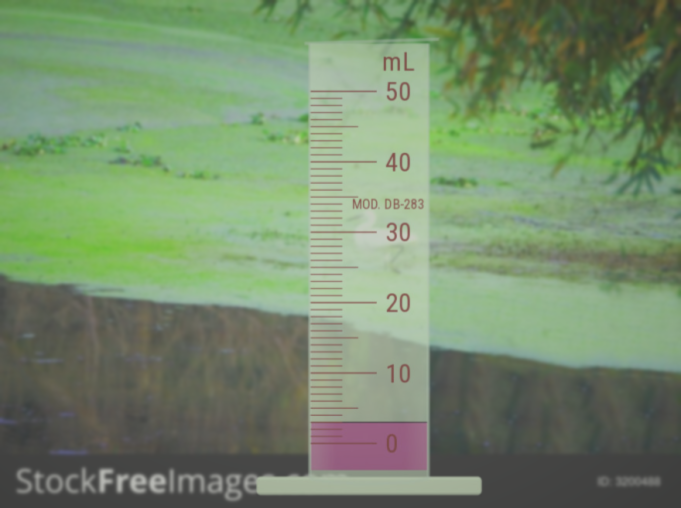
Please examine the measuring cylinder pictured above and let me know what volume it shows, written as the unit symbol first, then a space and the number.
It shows mL 3
